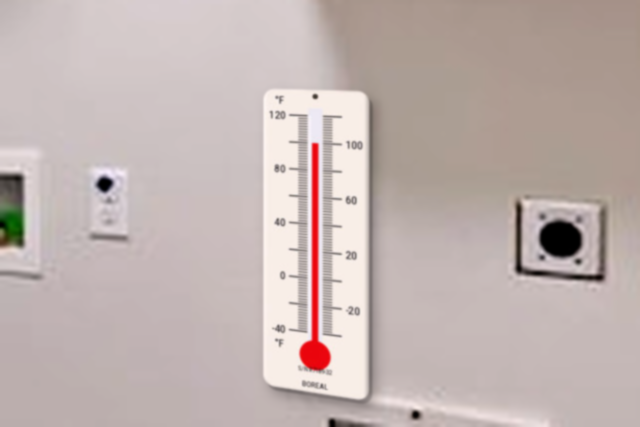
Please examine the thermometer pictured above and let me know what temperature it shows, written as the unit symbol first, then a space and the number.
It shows °F 100
